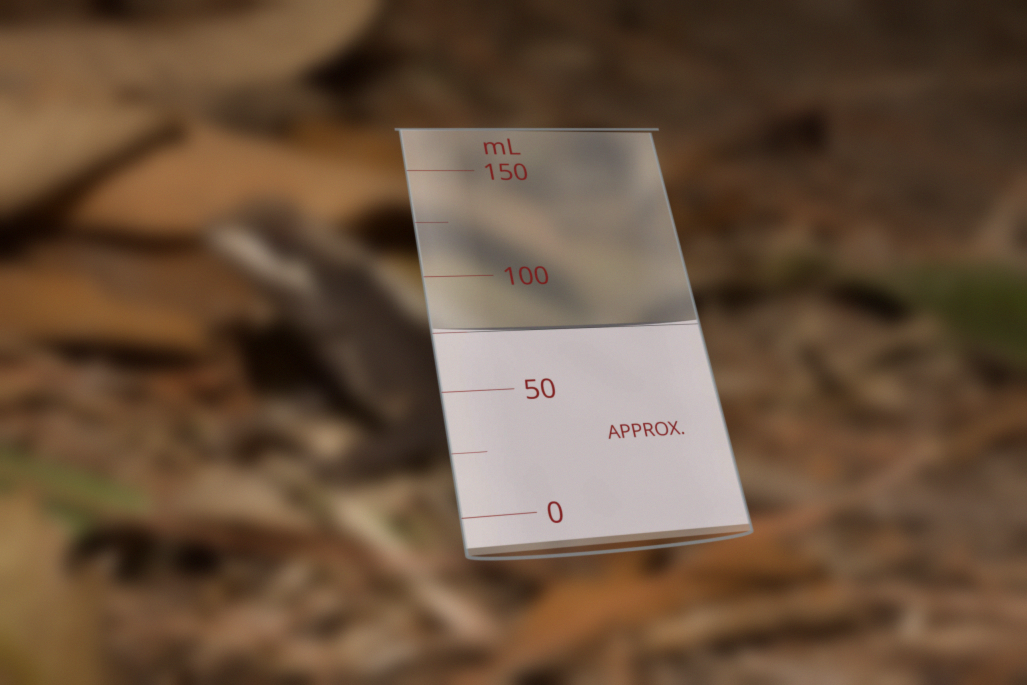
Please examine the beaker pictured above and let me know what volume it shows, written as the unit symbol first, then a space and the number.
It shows mL 75
